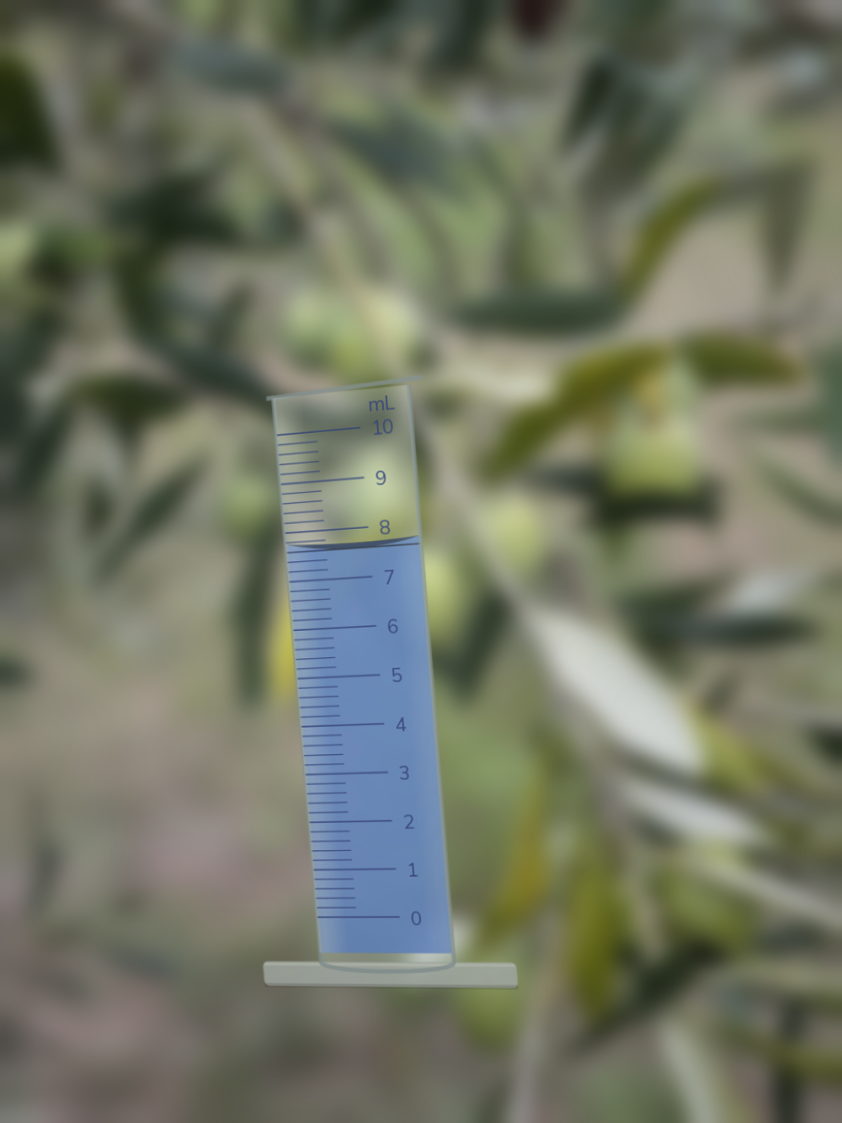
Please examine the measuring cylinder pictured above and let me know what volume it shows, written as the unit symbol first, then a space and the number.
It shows mL 7.6
